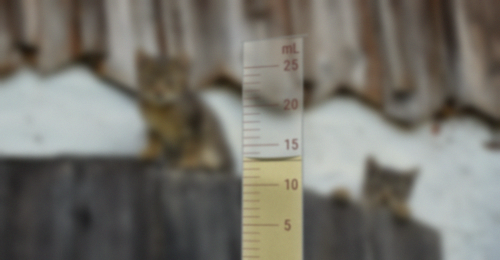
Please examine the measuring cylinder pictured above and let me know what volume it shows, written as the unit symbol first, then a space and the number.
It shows mL 13
